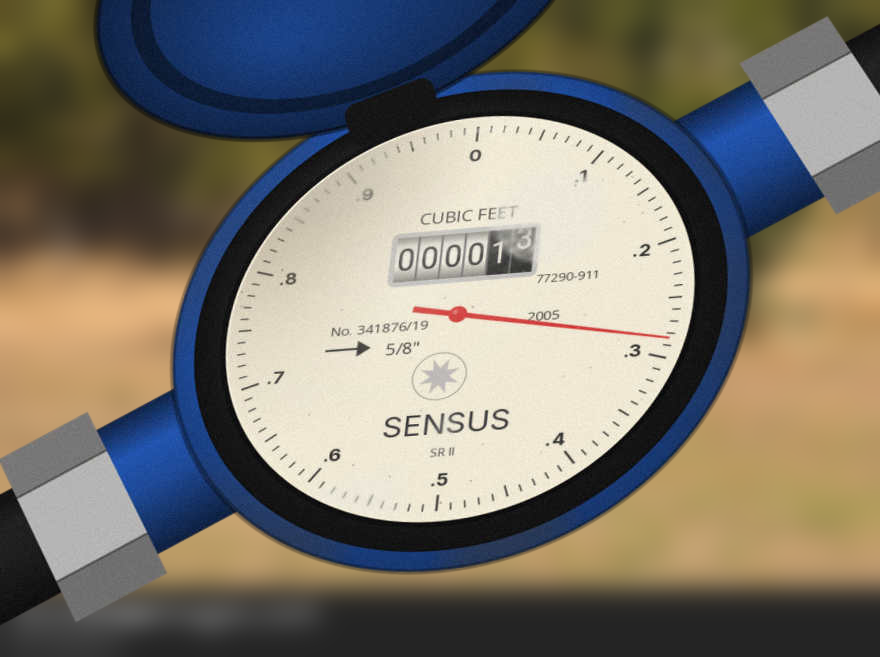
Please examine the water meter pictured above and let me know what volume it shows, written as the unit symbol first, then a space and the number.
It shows ft³ 13.28
